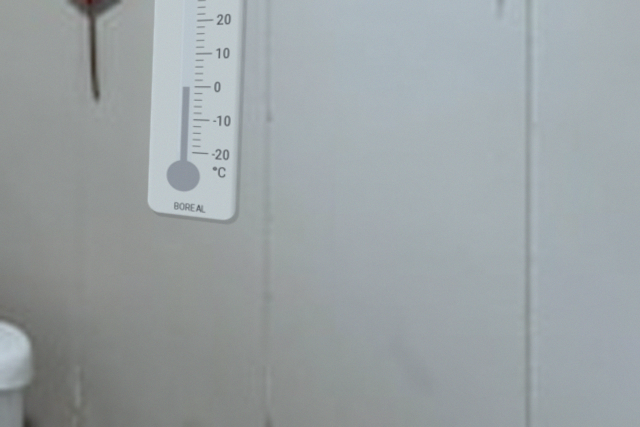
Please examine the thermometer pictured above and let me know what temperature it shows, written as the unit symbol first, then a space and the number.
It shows °C 0
